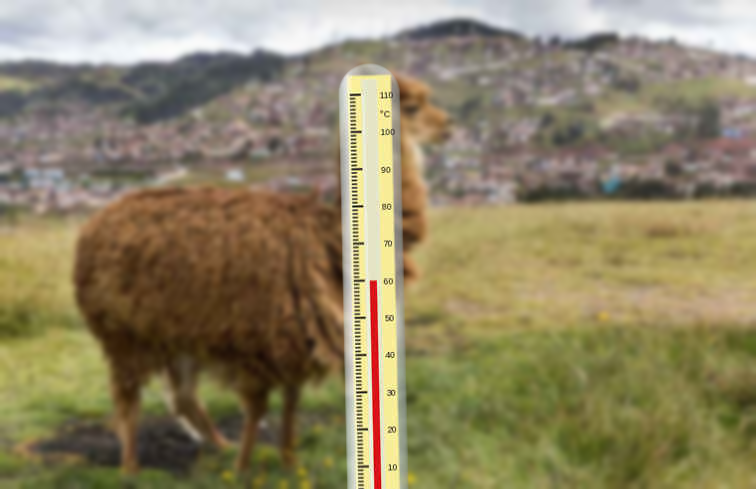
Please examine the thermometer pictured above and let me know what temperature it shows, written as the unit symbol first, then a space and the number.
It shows °C 60
